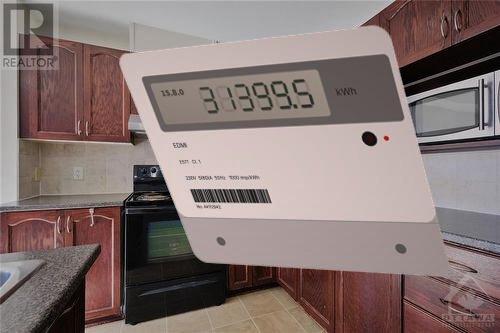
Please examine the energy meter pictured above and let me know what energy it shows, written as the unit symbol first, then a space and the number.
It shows kWh 31399.5
